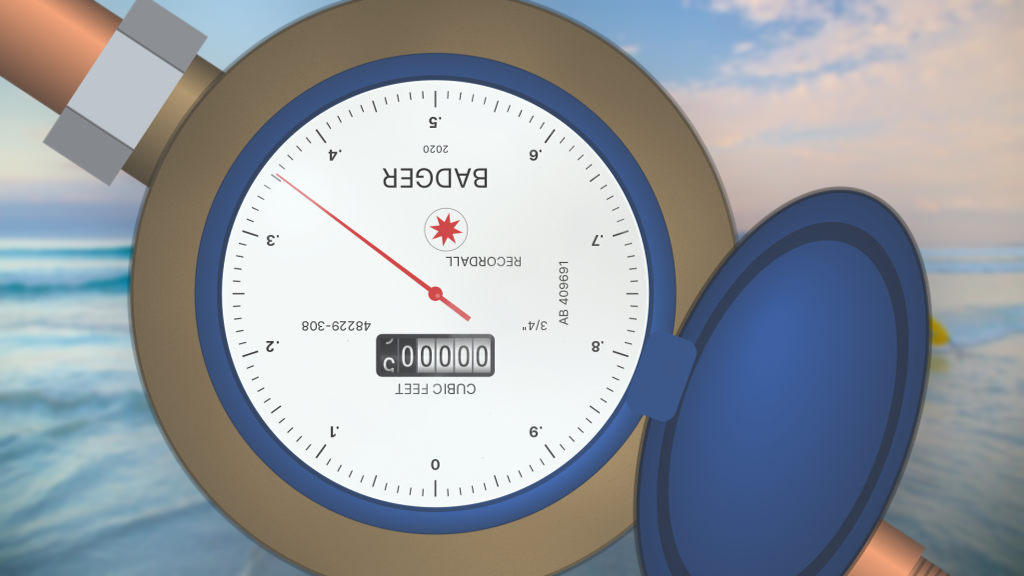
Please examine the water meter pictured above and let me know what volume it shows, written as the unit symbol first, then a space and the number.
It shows ft³ 5.35
